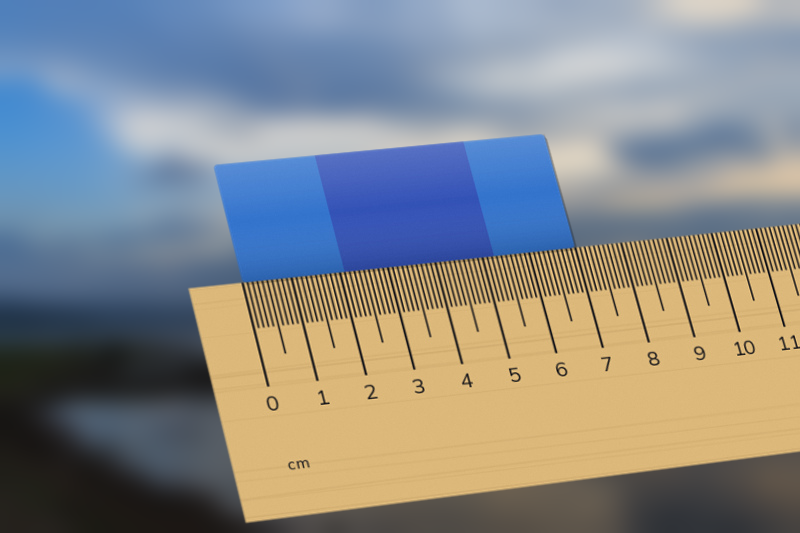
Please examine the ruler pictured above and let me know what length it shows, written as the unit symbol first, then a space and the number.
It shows cm 7
